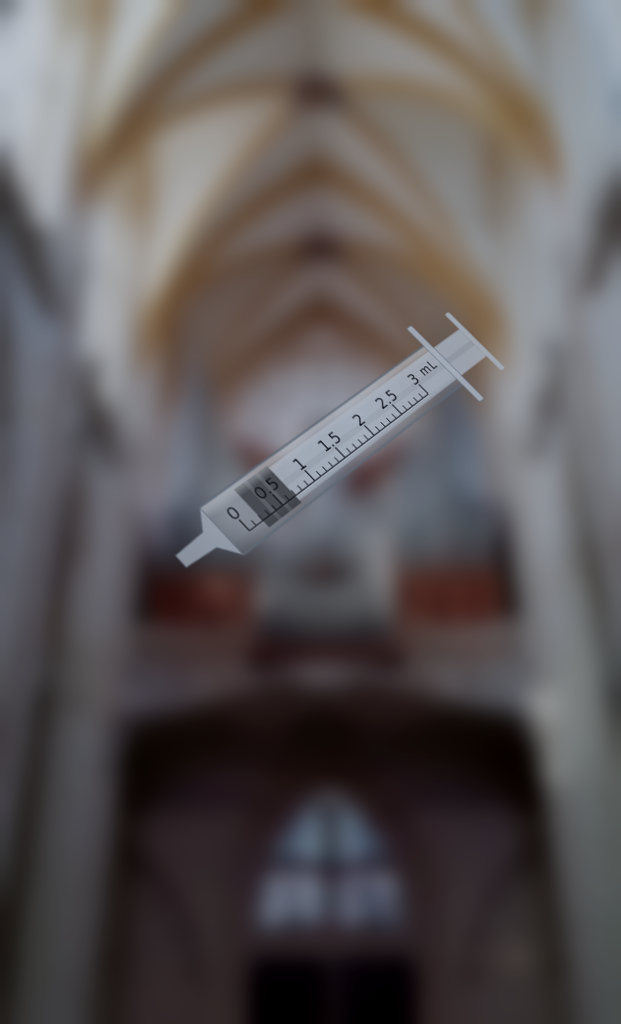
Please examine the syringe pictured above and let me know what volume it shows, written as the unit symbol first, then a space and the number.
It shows mL 0.2
